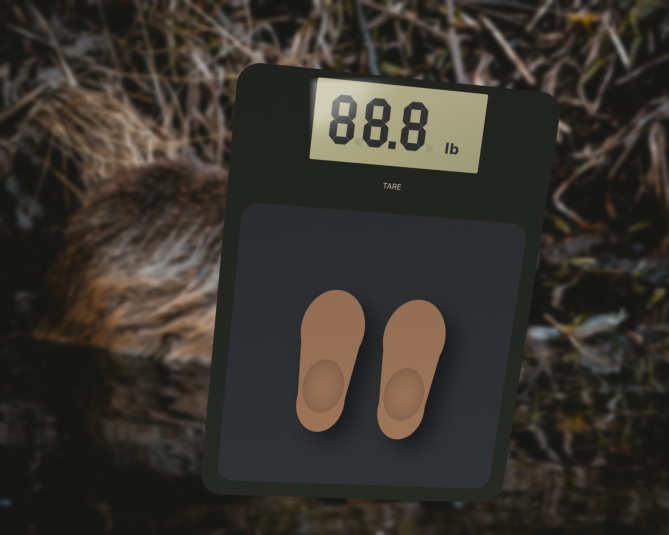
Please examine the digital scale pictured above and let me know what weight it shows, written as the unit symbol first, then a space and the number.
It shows lb 88.8
